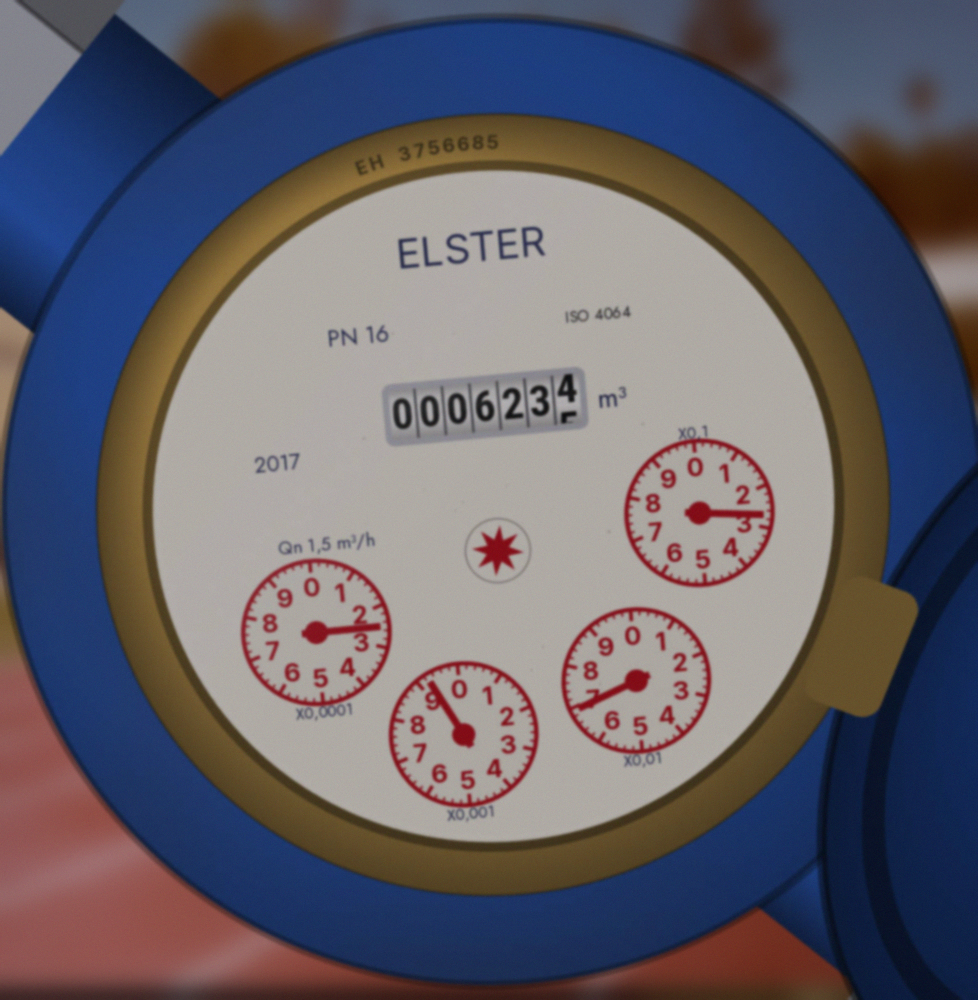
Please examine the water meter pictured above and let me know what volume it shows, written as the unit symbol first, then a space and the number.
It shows m³ 6234.2692
